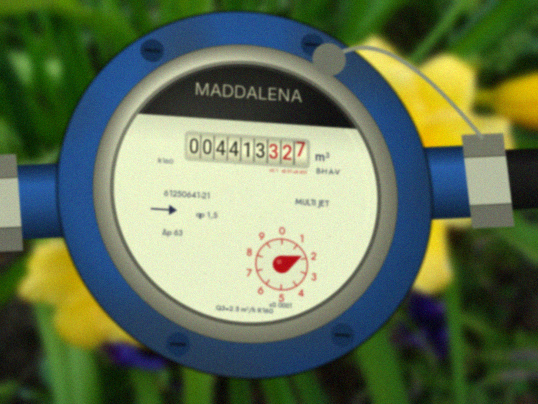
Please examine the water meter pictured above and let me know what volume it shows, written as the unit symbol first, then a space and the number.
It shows m³ 4413.3271
